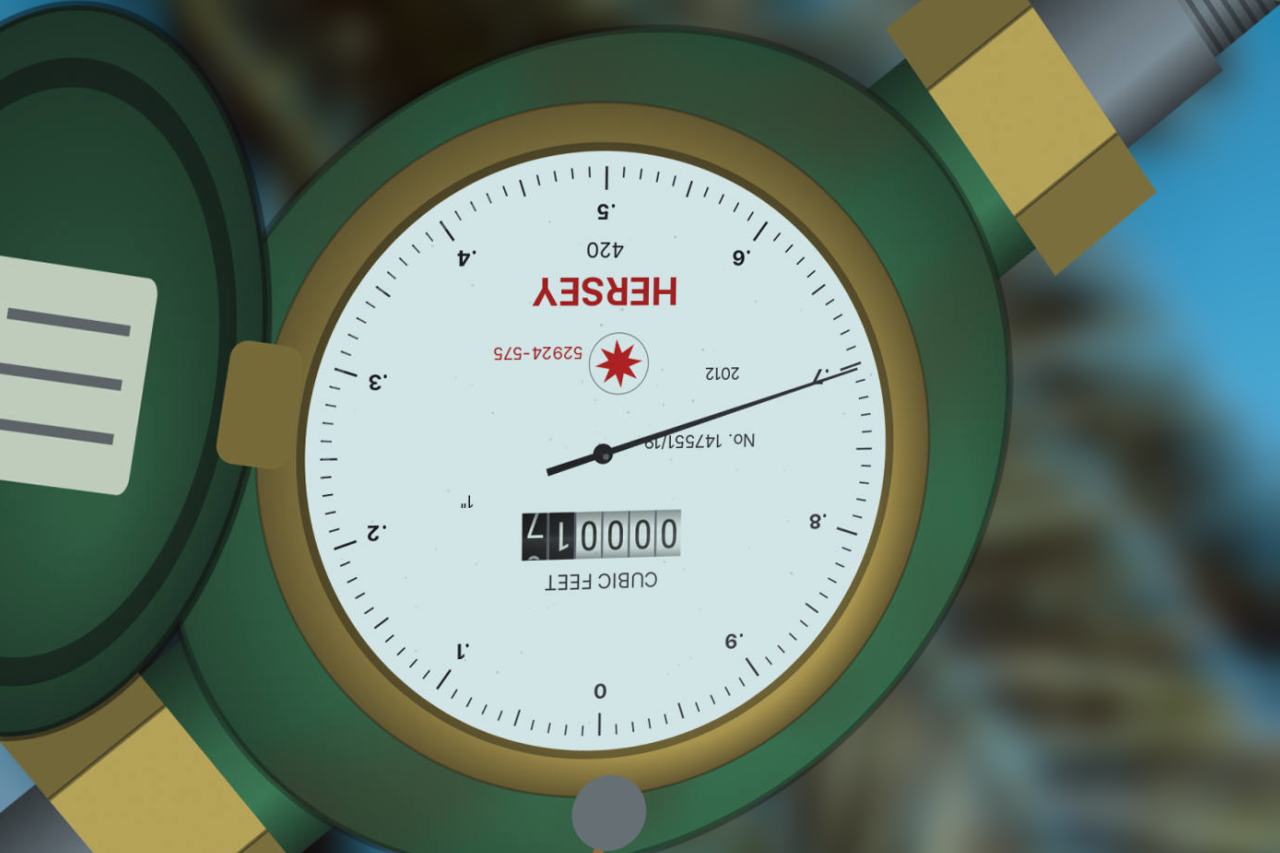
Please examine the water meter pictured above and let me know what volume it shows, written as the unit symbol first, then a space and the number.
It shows ft³ 16.70
